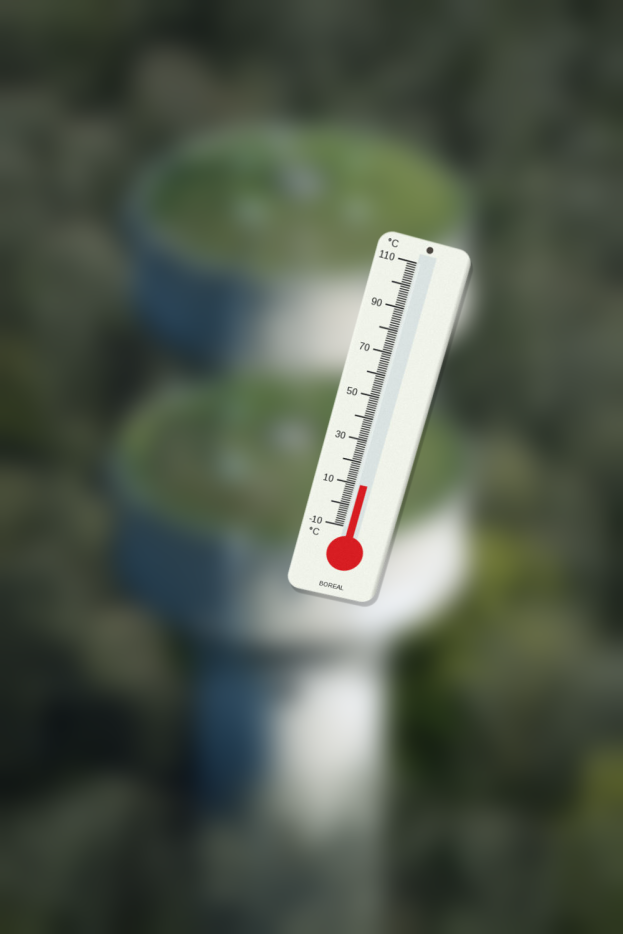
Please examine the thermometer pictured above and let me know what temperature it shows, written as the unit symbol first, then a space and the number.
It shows °C 10
